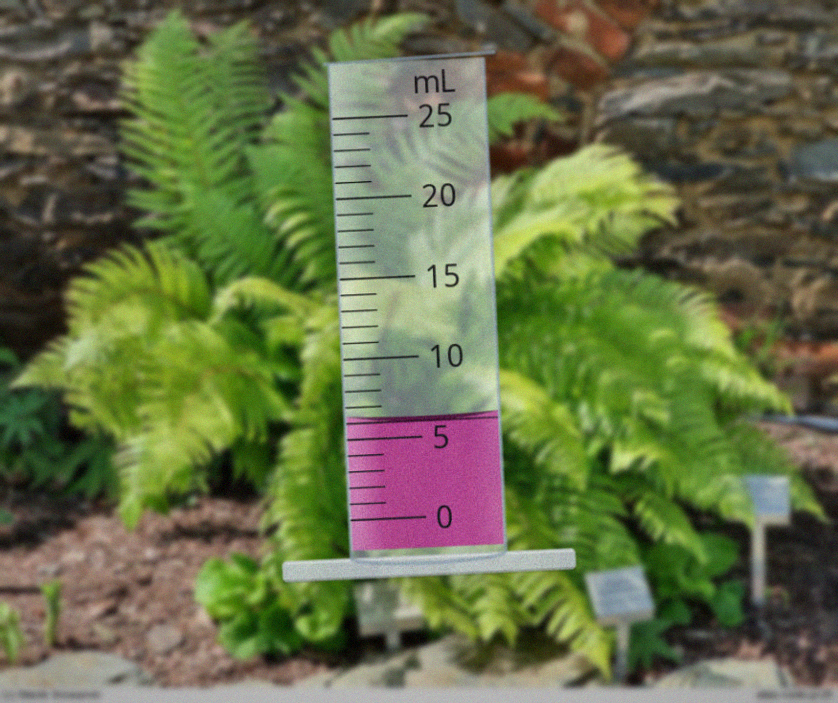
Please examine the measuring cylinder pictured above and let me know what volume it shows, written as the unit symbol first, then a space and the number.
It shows mL 6
